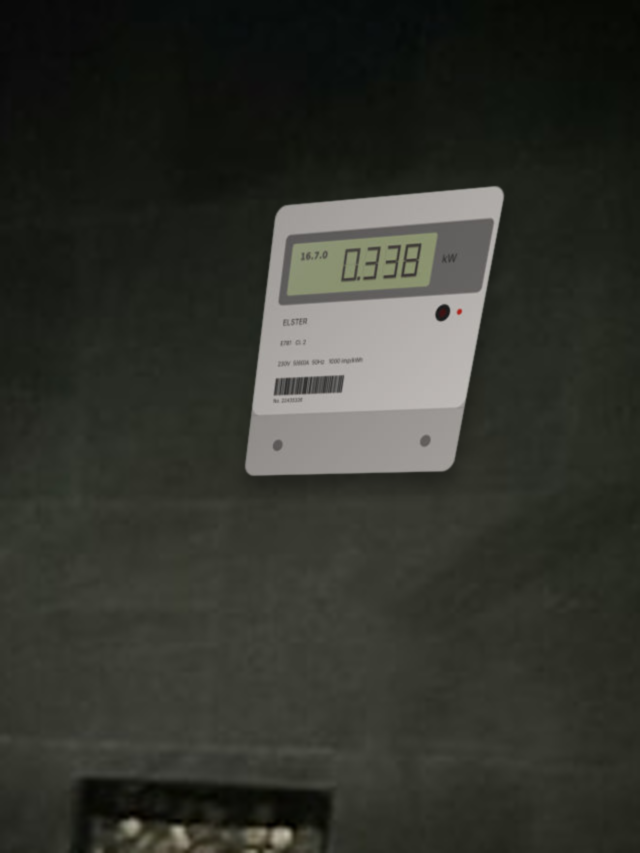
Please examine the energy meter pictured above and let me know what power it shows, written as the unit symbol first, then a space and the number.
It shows kW 0.338
